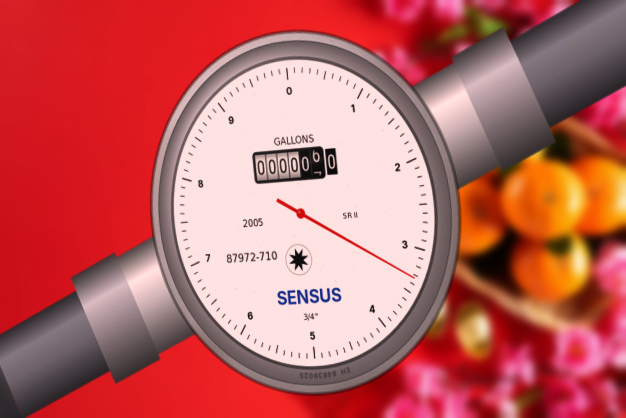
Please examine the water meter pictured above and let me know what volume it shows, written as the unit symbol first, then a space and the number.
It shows gal 63.3
